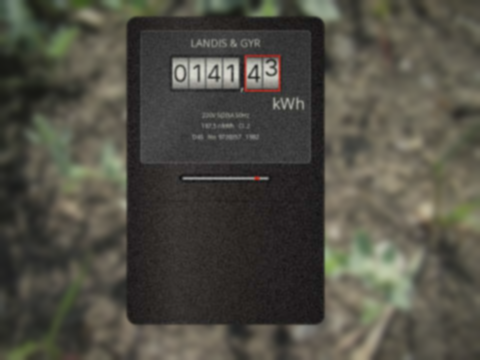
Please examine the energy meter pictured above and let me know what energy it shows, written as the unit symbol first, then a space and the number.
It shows kWh 141.43
